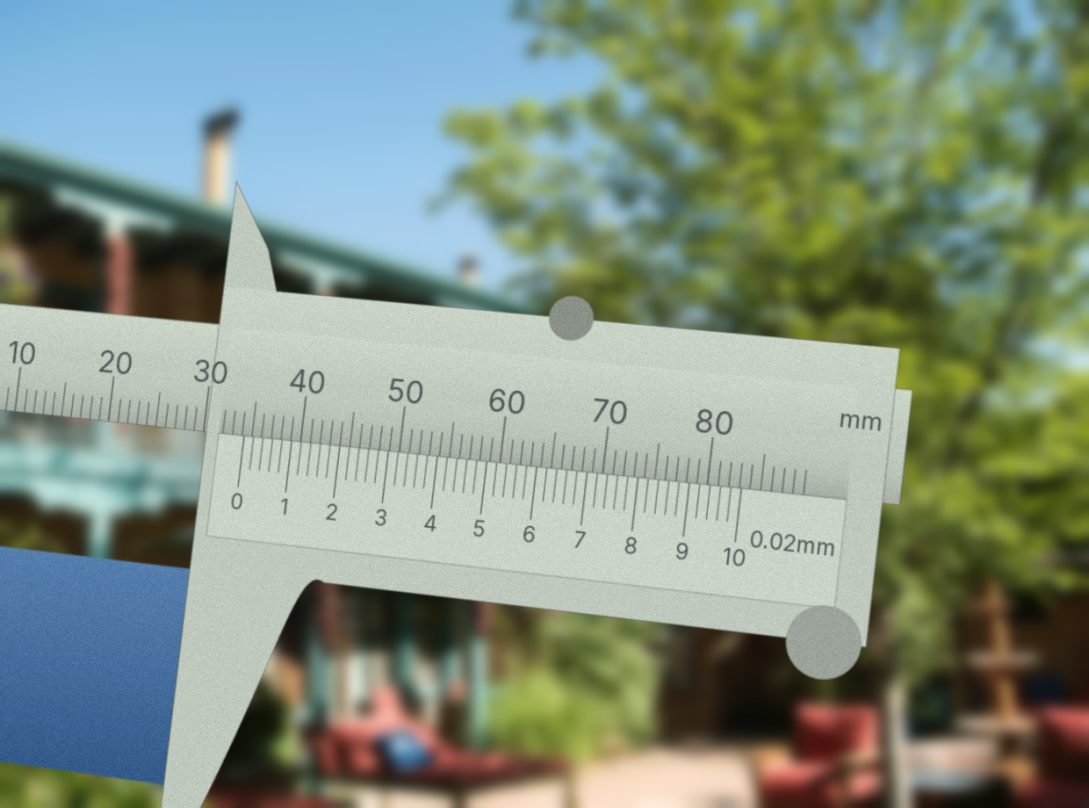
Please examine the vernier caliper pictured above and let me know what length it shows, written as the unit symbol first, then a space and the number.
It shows mm 34.2
